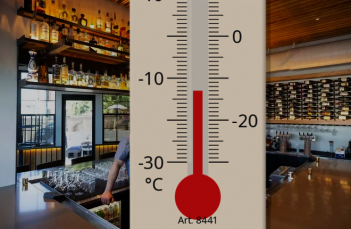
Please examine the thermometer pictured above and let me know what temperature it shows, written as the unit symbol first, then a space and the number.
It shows °C -13
